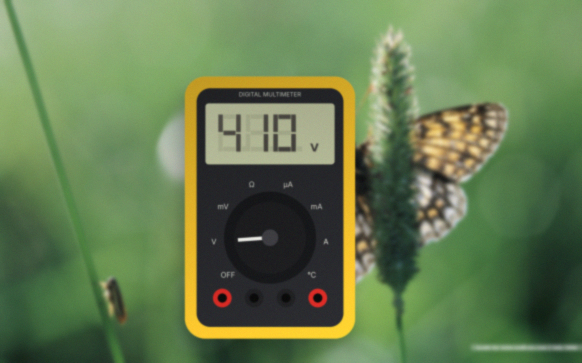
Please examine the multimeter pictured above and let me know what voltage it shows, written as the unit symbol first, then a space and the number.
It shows V 410
